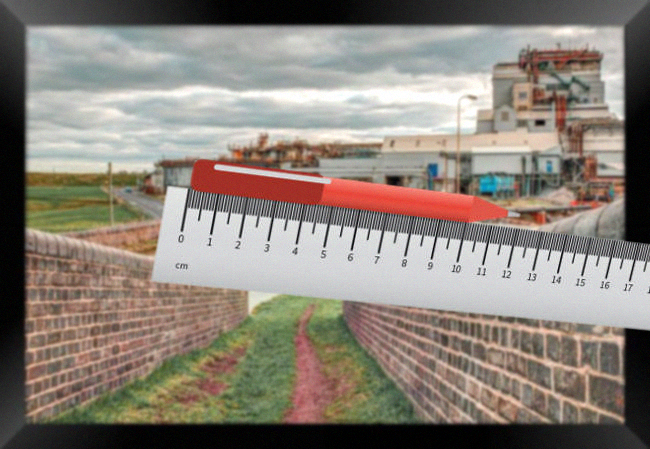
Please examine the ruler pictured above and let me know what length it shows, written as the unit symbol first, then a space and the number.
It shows cm 12
